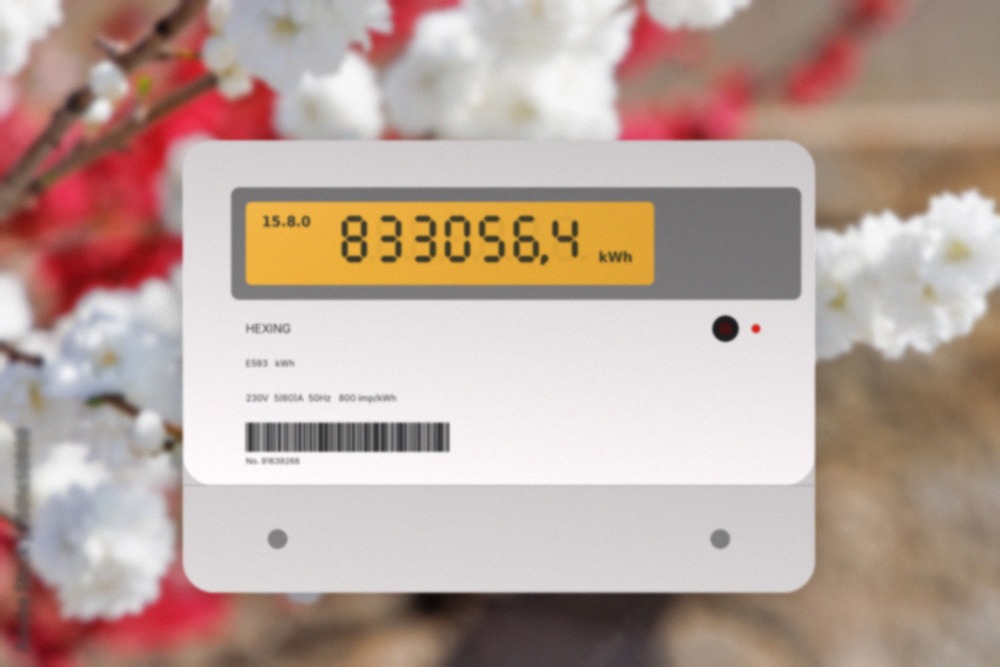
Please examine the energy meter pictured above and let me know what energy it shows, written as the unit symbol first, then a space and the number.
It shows kWh 833056.4
